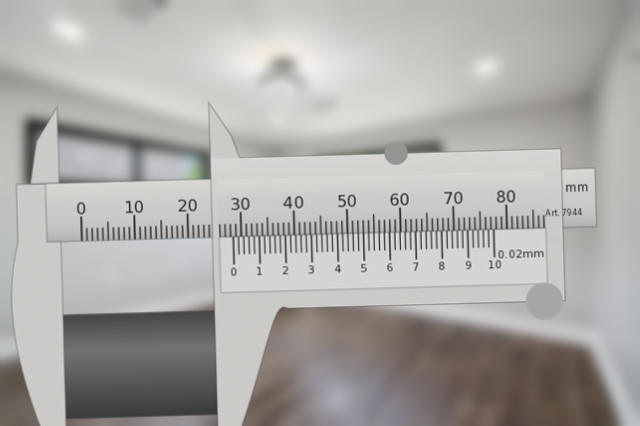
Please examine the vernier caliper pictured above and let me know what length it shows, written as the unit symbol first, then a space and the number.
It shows mm 28.5
